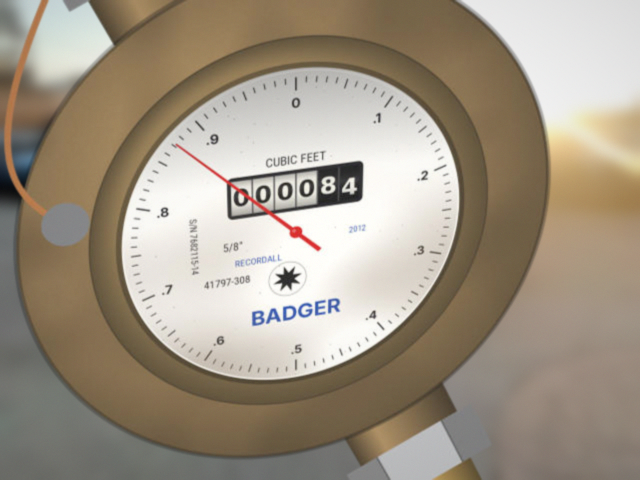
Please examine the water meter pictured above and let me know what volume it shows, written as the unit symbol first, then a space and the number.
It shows ft³ 83.87
